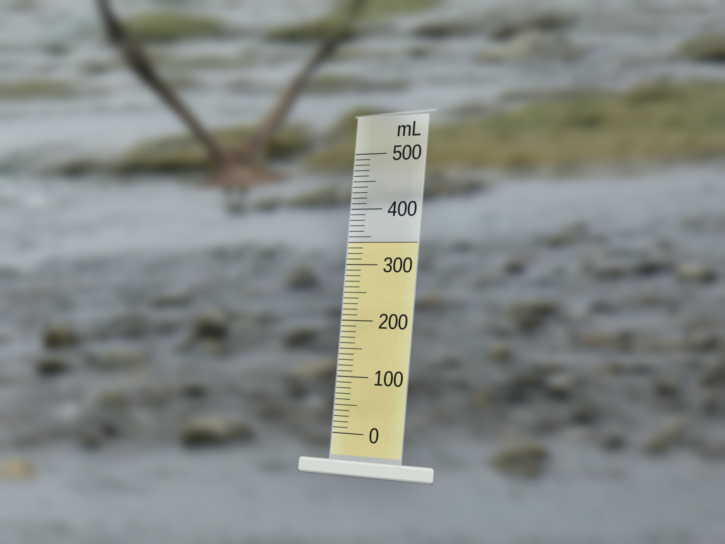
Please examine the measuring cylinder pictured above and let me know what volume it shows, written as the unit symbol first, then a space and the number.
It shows mL 340
